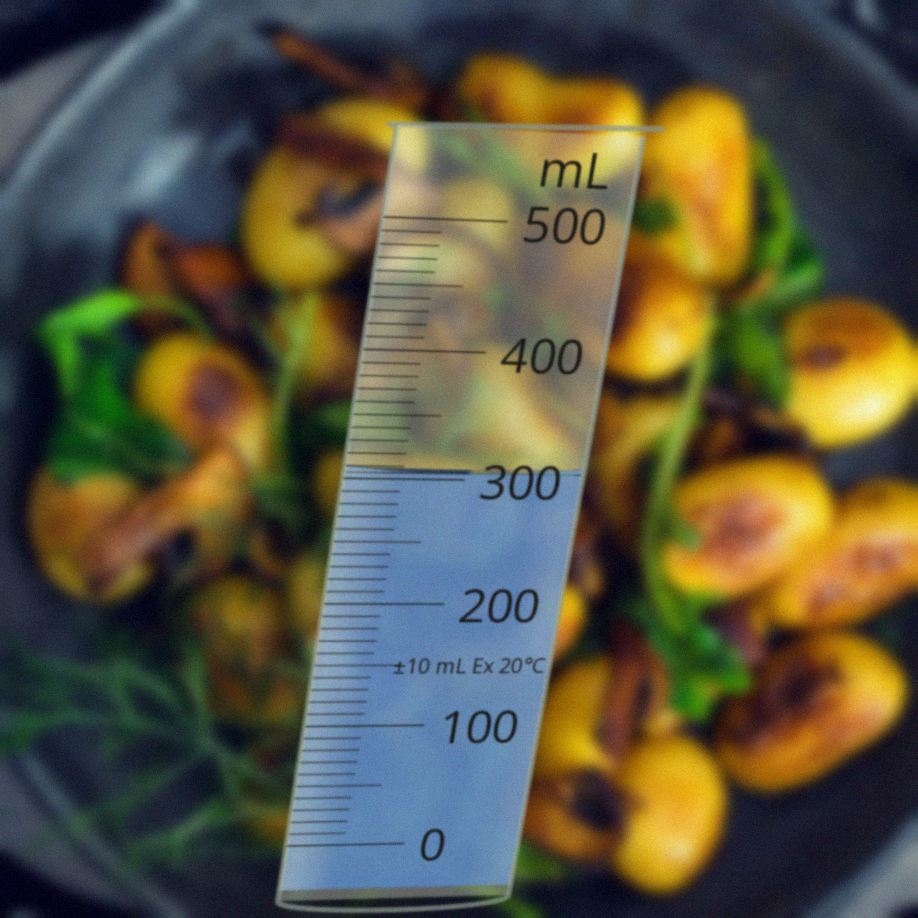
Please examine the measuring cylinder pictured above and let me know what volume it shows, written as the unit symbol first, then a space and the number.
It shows mL 305
